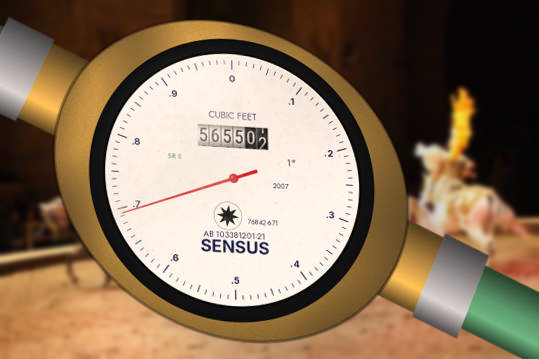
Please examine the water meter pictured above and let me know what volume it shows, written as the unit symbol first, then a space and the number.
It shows ft³ 565501.69
